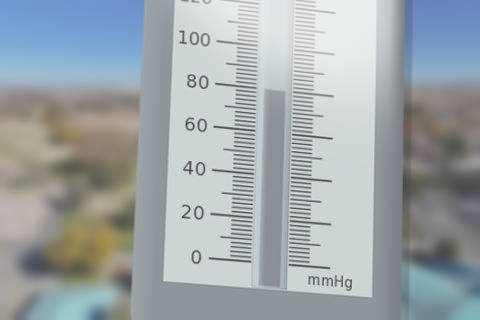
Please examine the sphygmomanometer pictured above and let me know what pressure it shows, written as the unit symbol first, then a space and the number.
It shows mmHg 80
